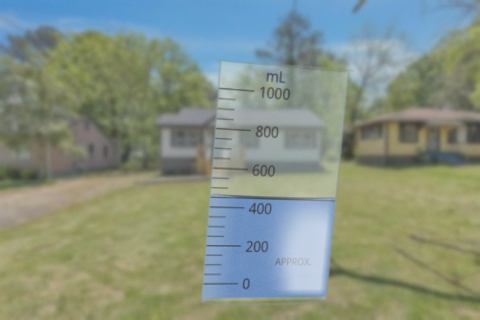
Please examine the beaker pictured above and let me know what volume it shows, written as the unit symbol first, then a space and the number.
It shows mL 450
